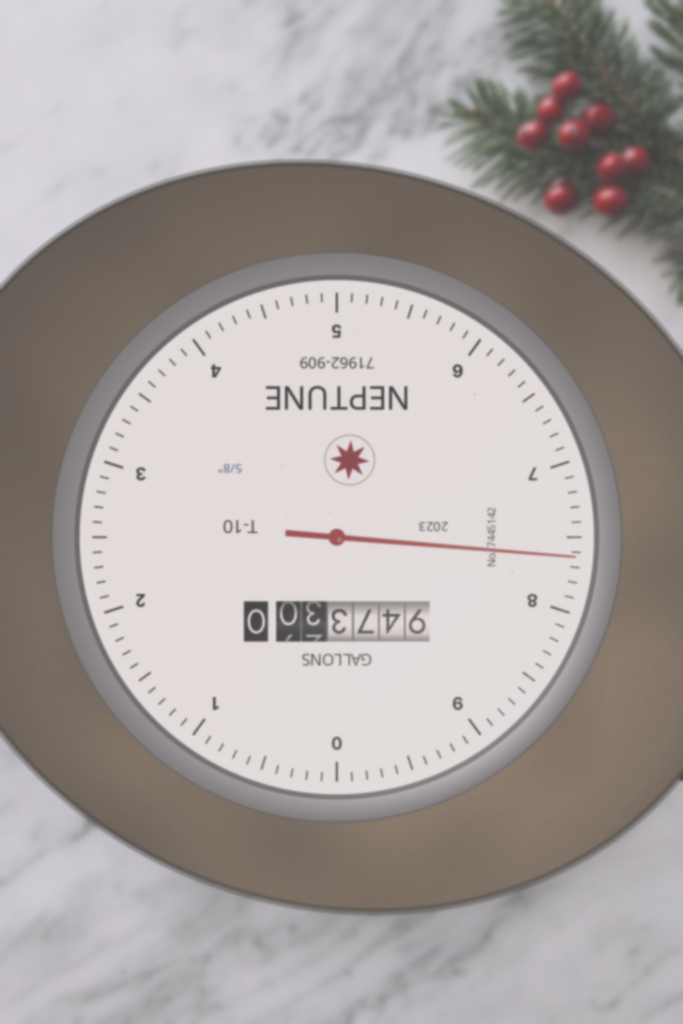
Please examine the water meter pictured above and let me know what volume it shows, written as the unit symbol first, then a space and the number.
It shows gal 9473297.6
